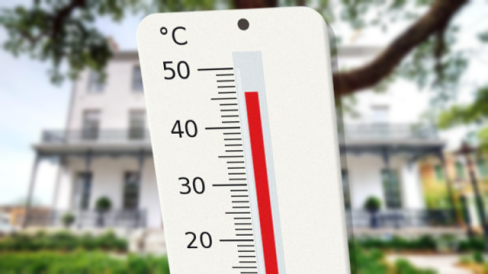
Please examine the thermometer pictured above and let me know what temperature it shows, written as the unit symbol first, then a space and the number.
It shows °C 46
